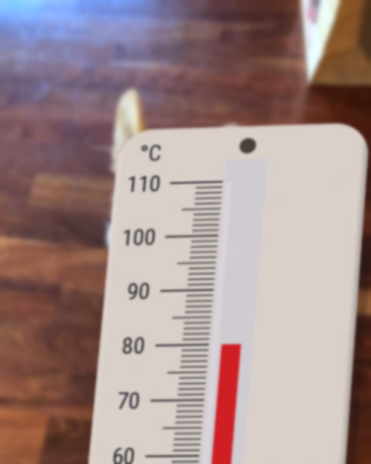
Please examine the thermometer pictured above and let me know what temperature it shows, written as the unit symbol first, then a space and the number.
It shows °C 80
